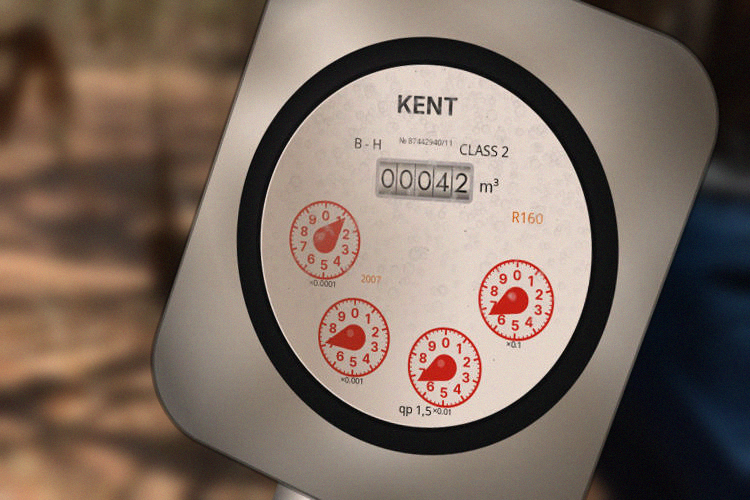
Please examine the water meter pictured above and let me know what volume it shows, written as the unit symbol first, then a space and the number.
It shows m³ 42.6671
